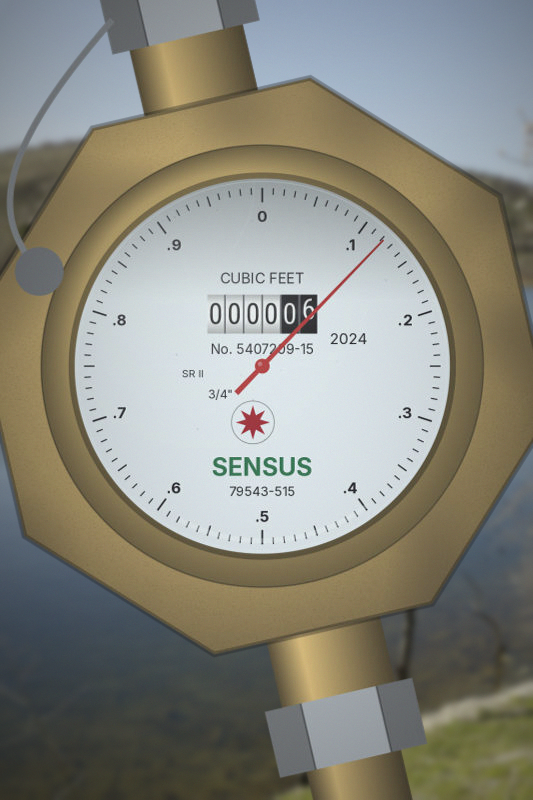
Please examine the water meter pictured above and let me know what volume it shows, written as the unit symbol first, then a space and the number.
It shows ft³ 6.12
